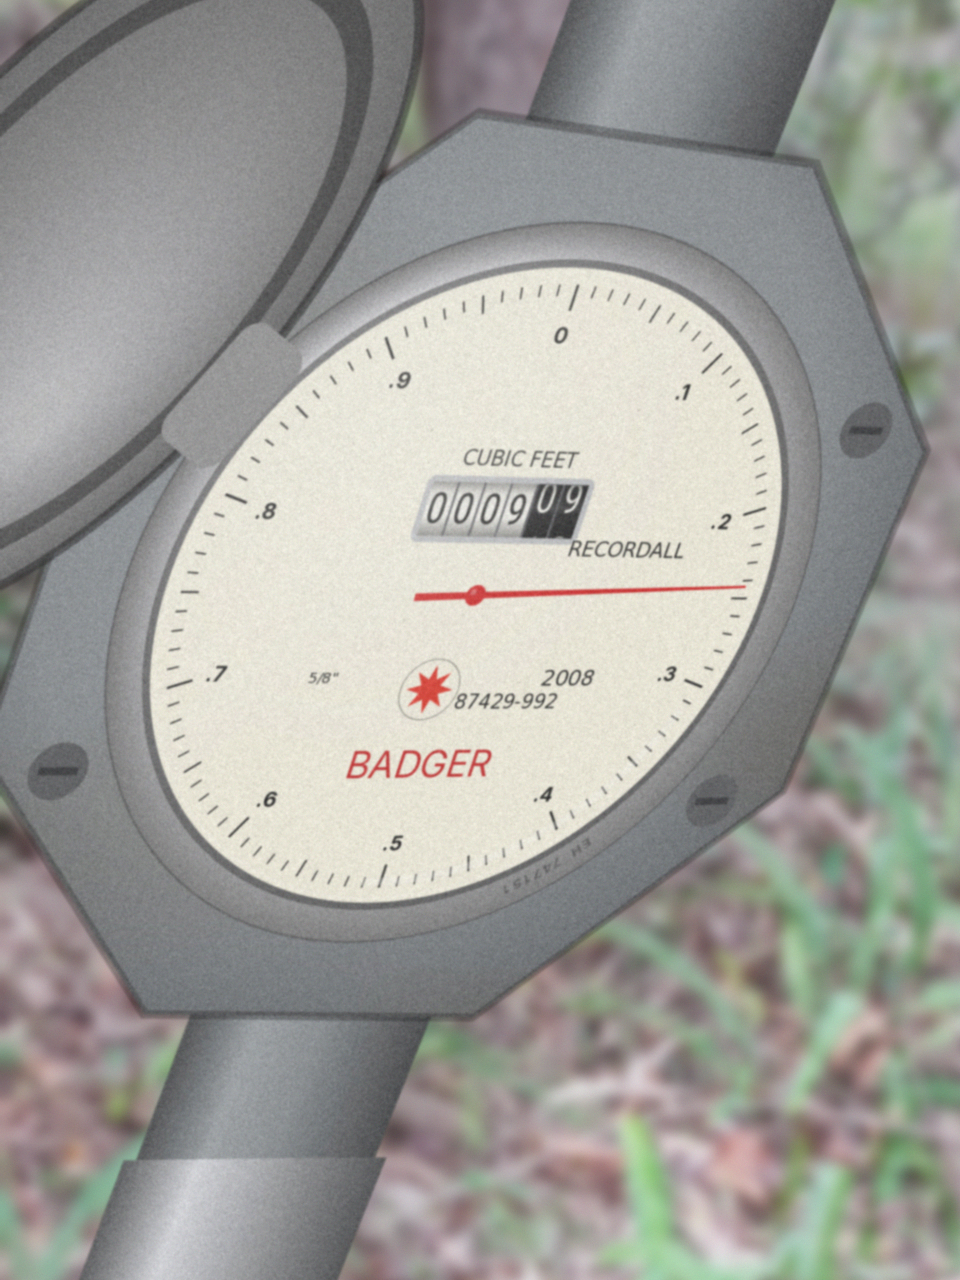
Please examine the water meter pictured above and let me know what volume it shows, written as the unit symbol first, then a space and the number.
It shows ft³ 909.24
